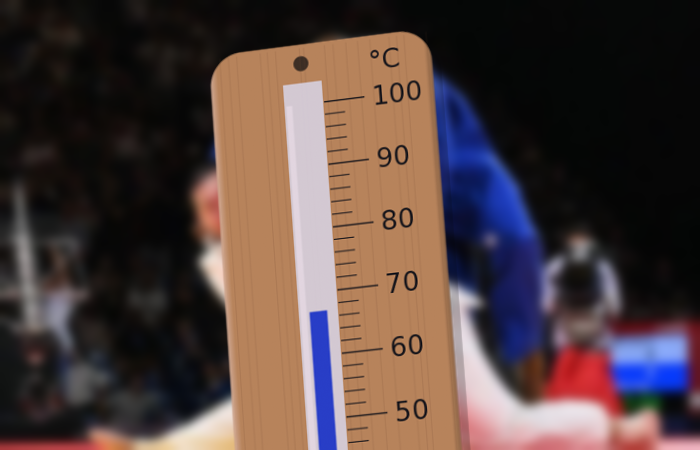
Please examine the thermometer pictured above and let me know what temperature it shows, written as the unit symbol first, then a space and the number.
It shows °C 67
